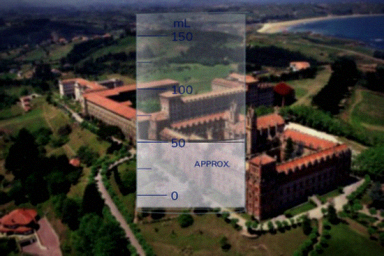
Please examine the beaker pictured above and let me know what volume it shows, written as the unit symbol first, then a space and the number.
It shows mL 50
